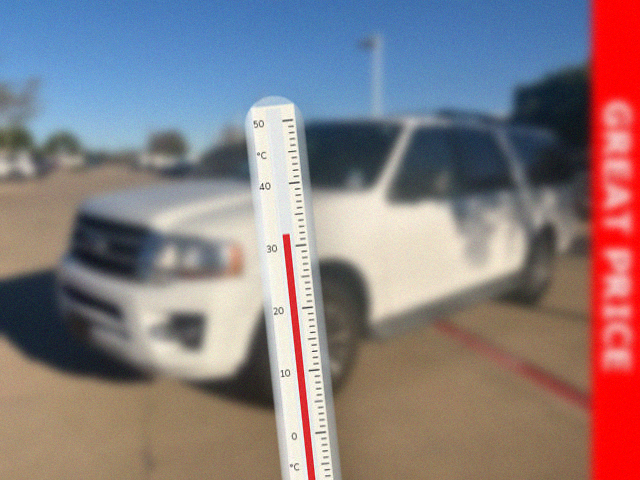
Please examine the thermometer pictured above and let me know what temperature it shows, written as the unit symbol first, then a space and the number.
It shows °C 32
